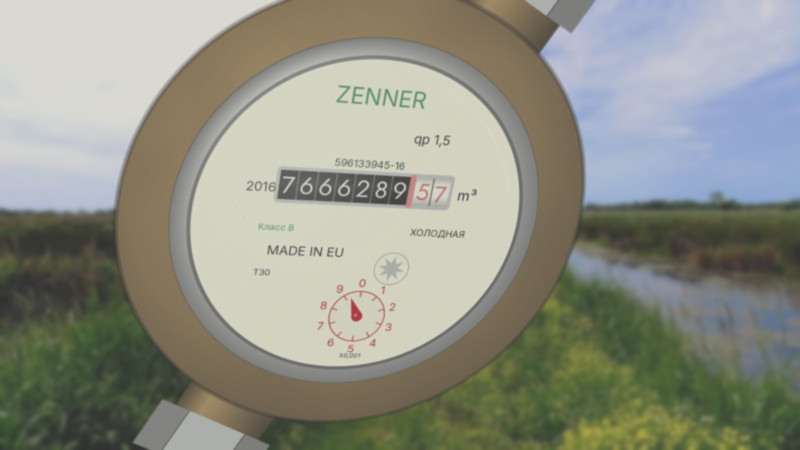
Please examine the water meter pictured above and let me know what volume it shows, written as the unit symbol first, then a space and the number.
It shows m³ 7666289.569
